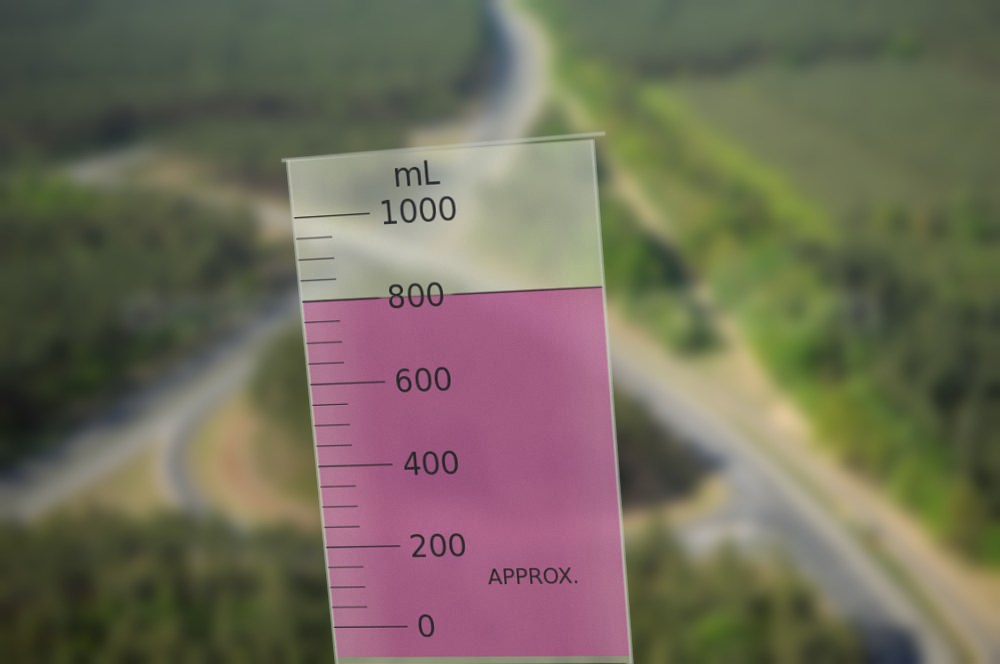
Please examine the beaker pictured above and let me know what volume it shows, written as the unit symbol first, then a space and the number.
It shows mL 800
